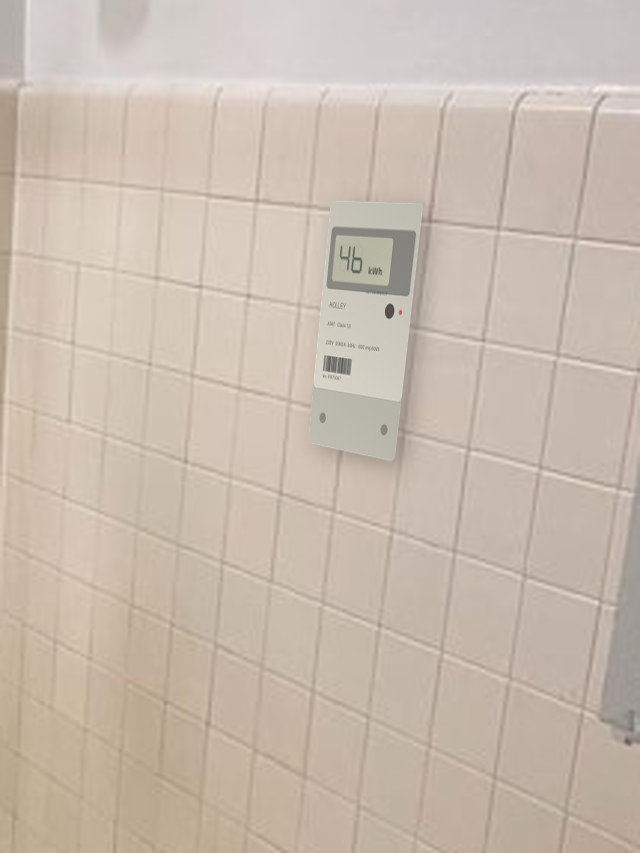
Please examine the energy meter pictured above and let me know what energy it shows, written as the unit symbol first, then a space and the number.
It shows kWh 46
